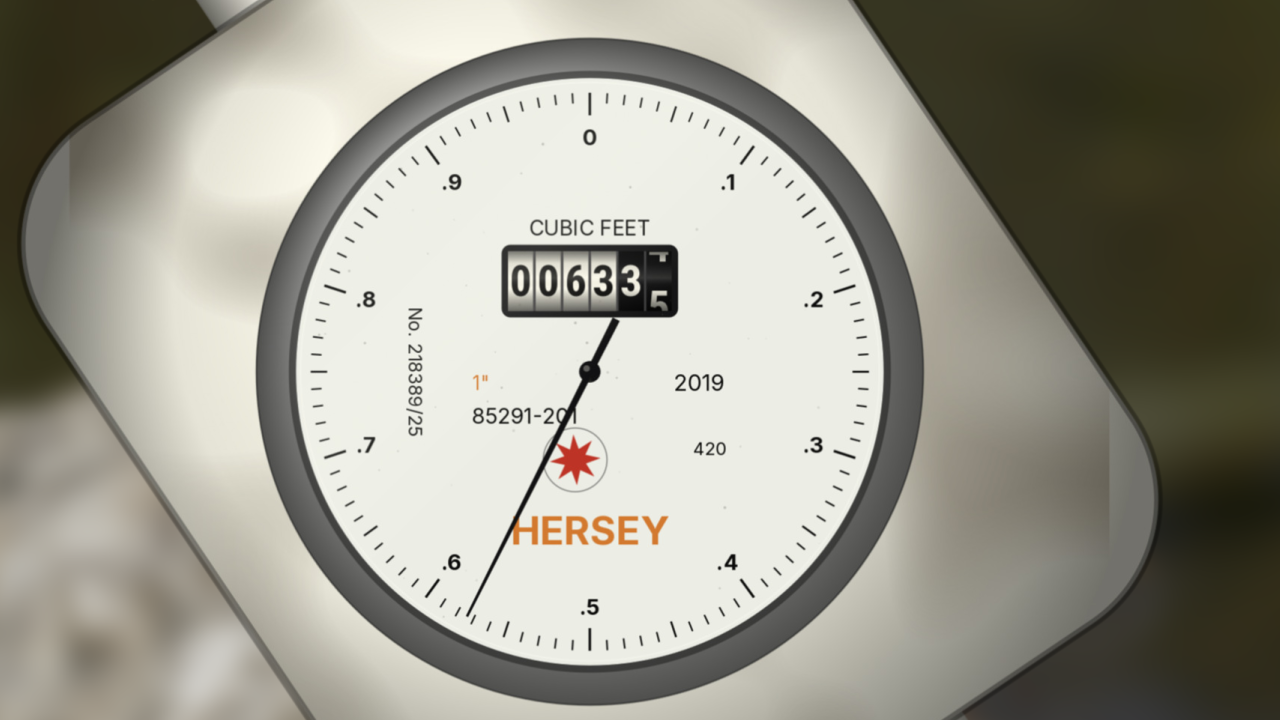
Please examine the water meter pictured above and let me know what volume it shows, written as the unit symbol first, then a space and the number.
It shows ft³ 6334.57
